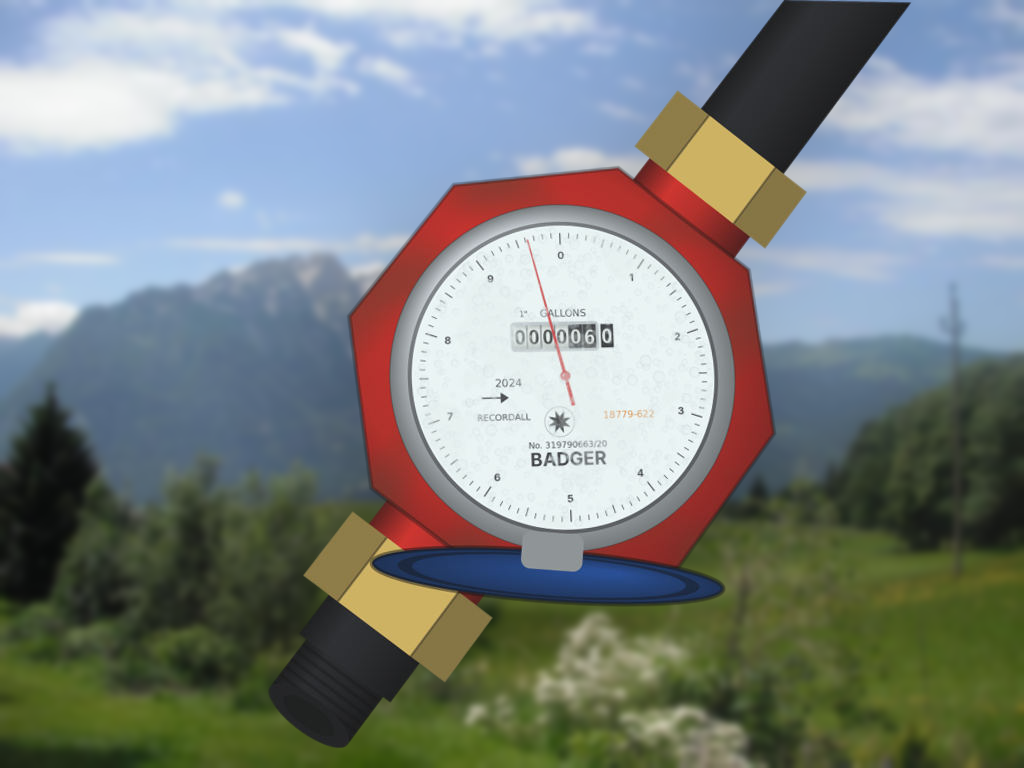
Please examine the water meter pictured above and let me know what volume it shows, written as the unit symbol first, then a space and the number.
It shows gal 59.6
